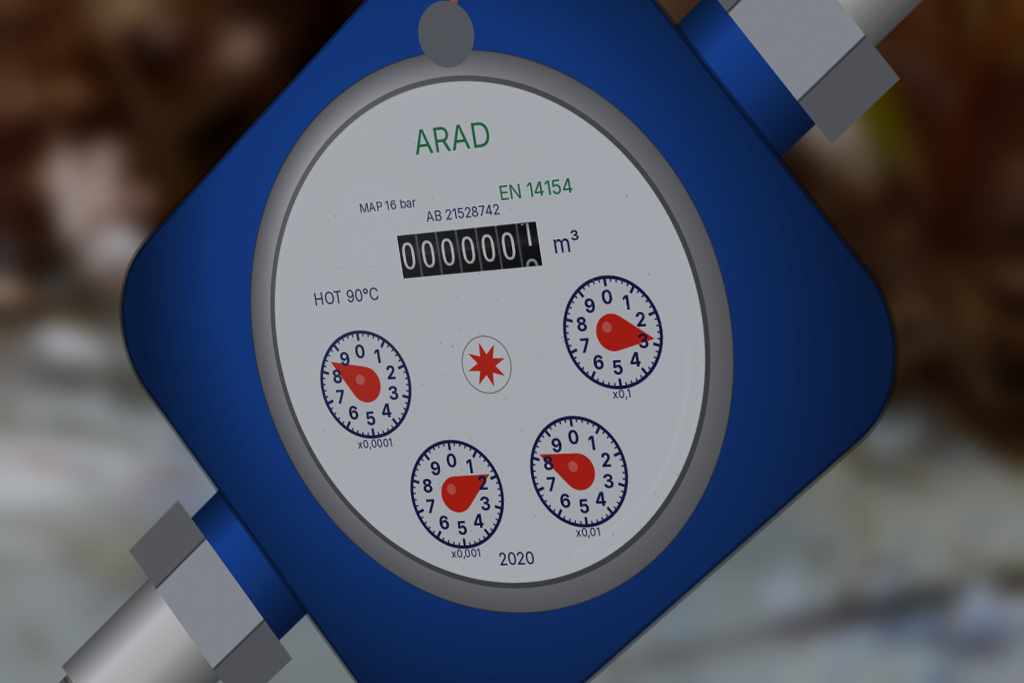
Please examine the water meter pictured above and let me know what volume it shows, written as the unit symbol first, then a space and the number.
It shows m³ 1.2818
